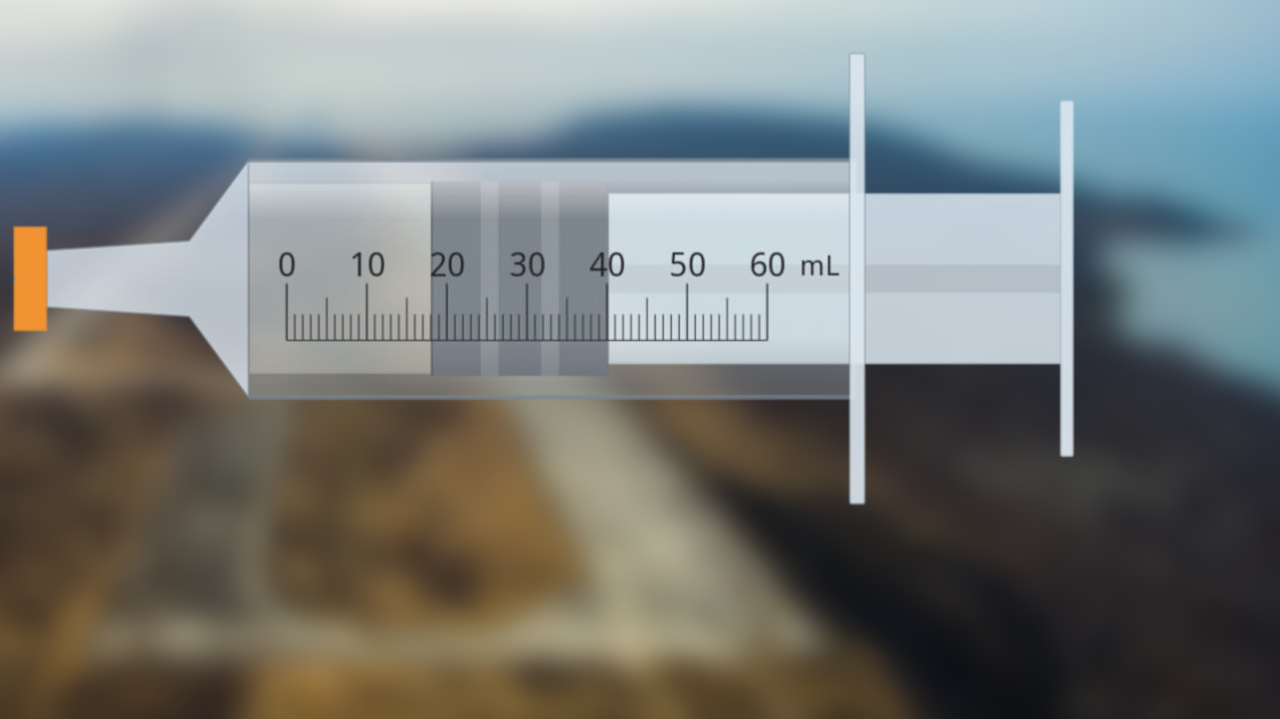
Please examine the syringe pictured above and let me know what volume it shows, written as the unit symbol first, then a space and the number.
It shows mL 18
